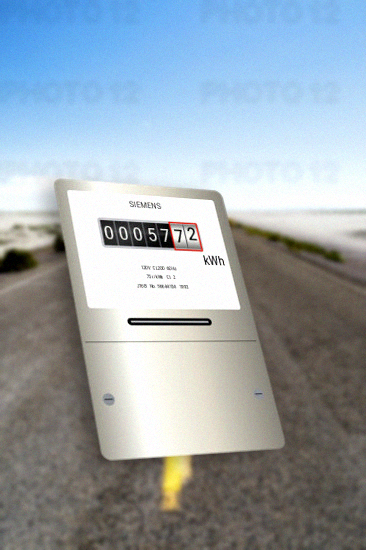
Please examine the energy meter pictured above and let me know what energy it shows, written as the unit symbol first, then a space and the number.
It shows kWh 57.72
